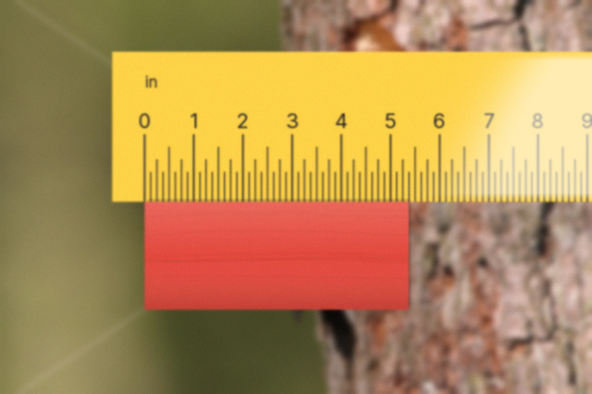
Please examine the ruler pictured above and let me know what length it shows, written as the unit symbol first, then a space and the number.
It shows in 5.375
